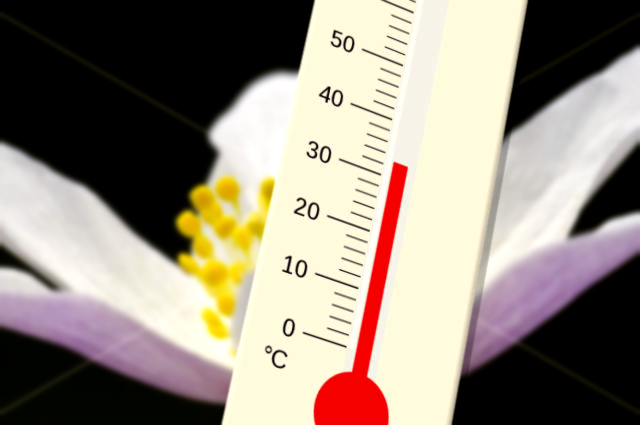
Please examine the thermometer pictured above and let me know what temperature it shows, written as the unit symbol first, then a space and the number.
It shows °C 33
